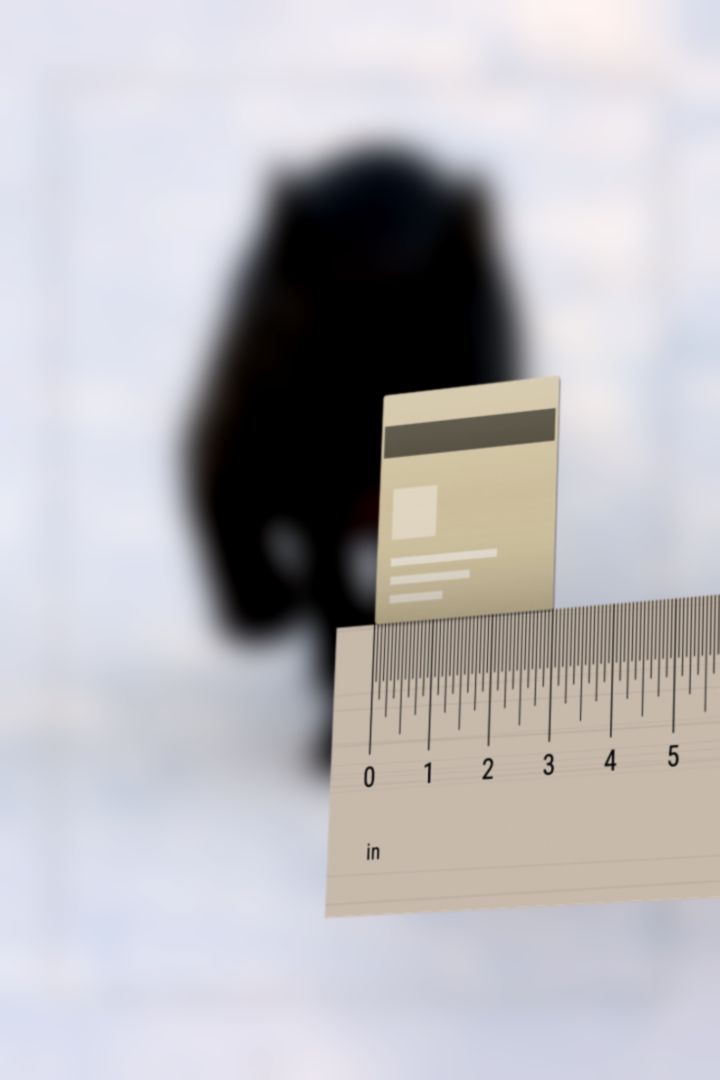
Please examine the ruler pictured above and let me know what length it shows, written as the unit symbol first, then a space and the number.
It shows in 3
